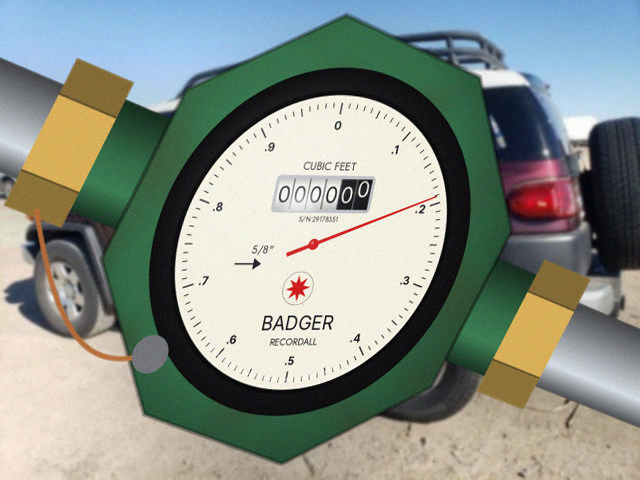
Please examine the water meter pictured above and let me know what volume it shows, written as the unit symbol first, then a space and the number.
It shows ft³ 0.19
